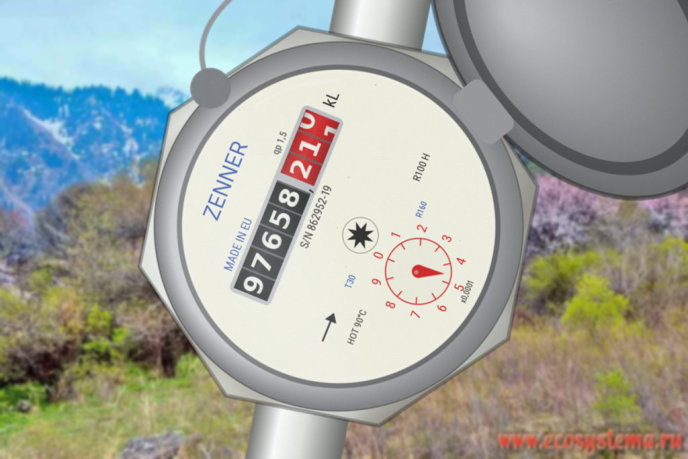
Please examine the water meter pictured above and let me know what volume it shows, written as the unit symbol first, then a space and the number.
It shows kL 97658.2104
